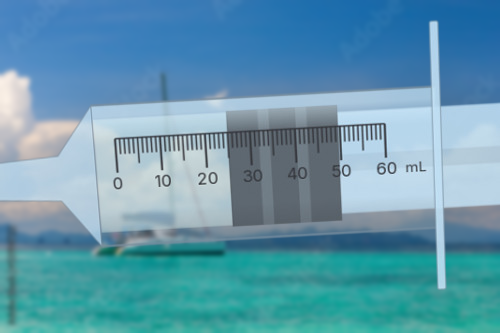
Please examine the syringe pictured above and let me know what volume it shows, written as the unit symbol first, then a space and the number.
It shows mL 25
